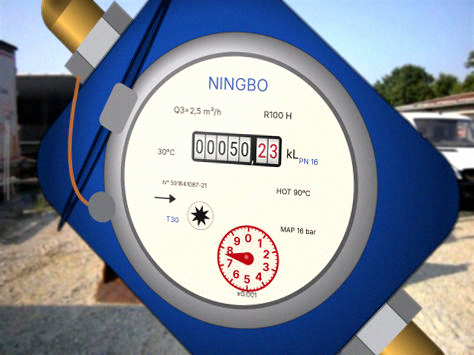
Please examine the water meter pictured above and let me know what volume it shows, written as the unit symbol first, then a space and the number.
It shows kL 50.237
